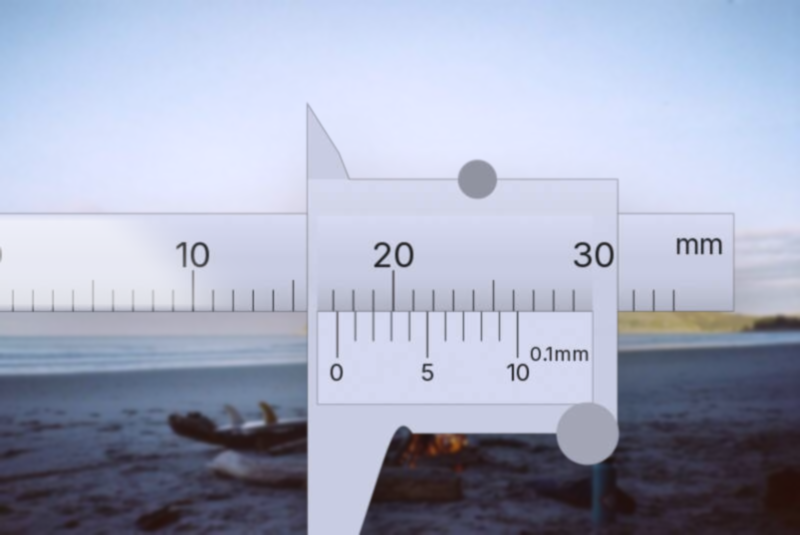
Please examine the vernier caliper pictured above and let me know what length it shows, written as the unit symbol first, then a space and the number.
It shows mm 17.2
